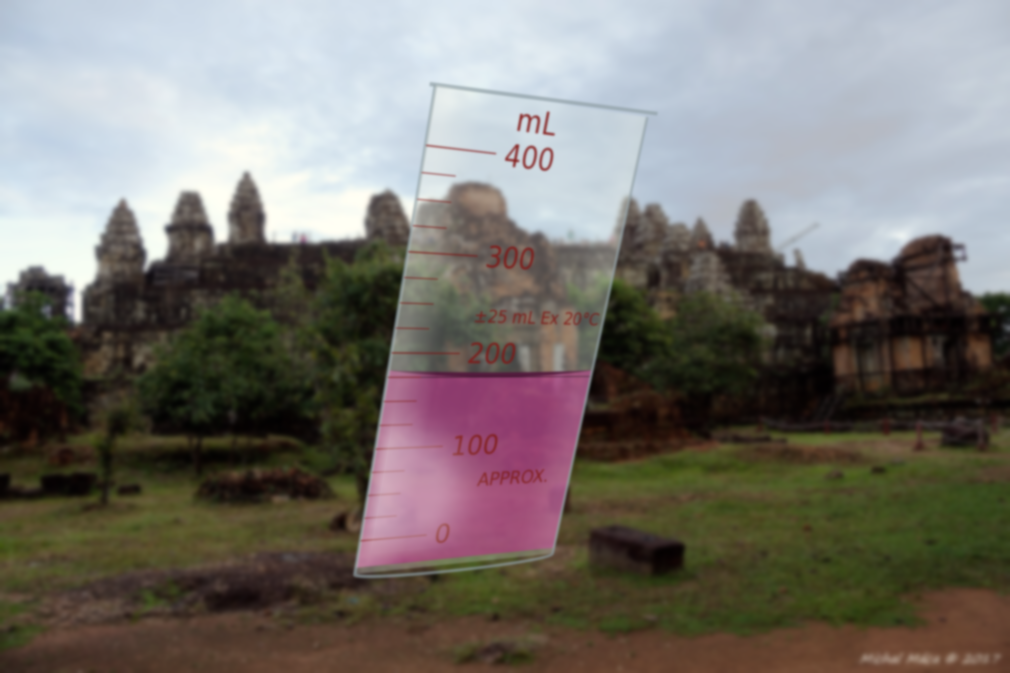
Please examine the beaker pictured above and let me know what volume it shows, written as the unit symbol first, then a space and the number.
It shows mL 175
